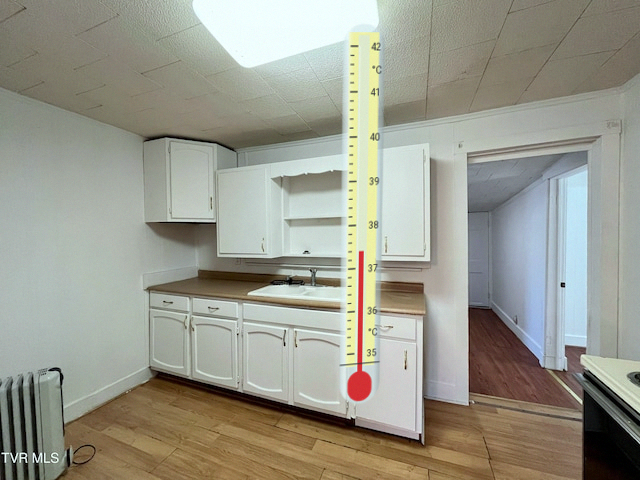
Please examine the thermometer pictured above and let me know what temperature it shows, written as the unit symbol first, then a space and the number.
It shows °C 37.4
